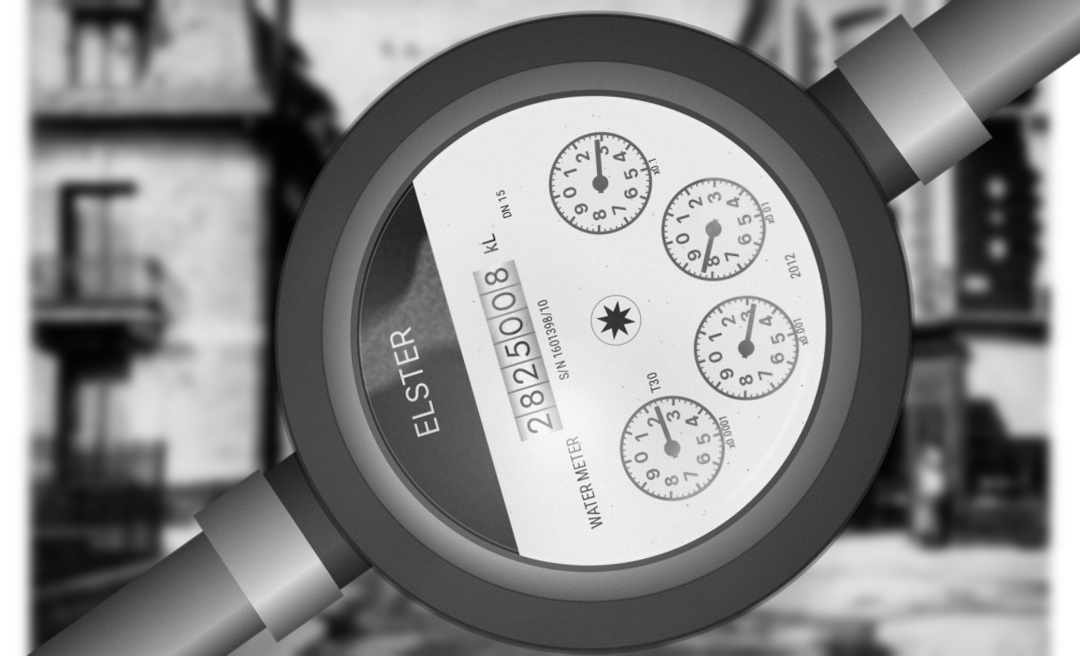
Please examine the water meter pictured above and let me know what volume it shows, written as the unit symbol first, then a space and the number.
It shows kL 2825008.2832
